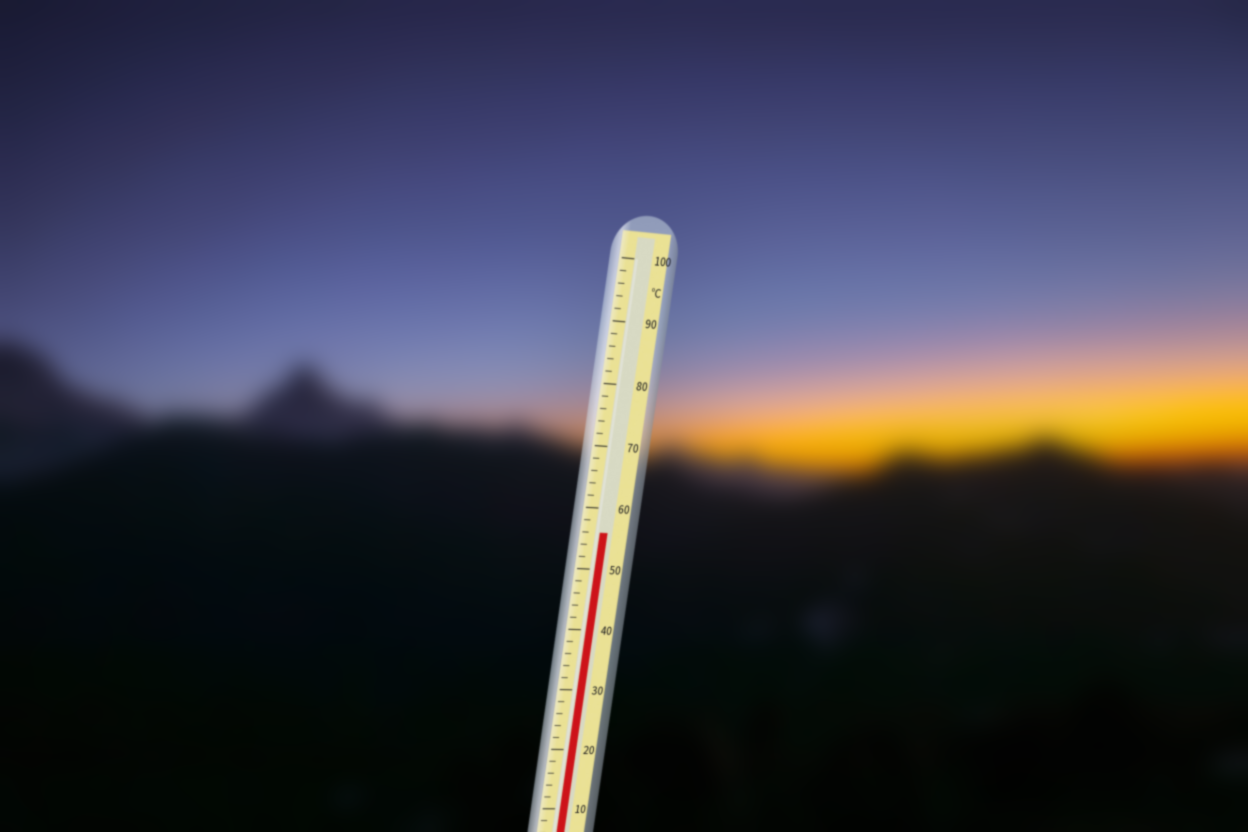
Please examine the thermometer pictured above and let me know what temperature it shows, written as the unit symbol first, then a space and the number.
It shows °C 56
